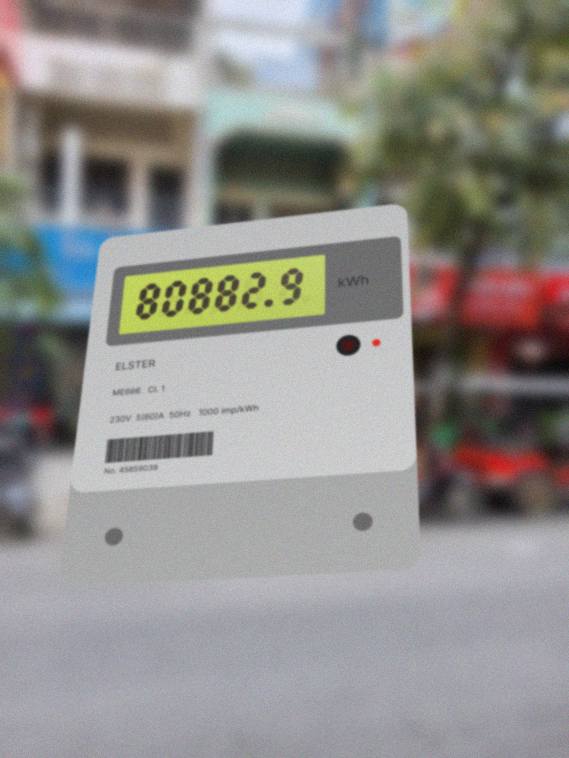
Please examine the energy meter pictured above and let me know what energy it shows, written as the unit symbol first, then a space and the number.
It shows kWh 80882.9
